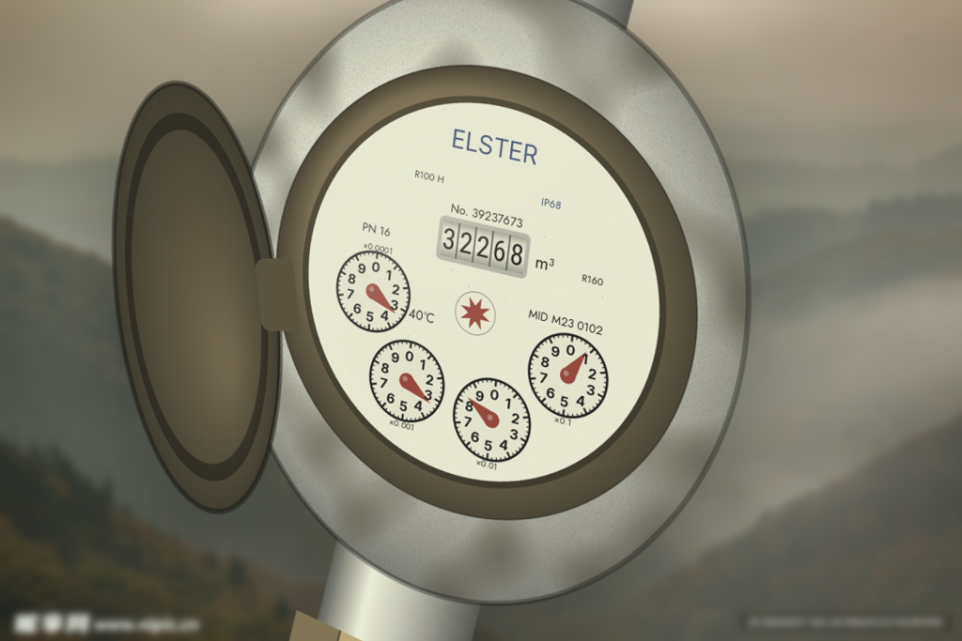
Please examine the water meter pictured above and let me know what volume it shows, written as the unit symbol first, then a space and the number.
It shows m³ 32268.0833
